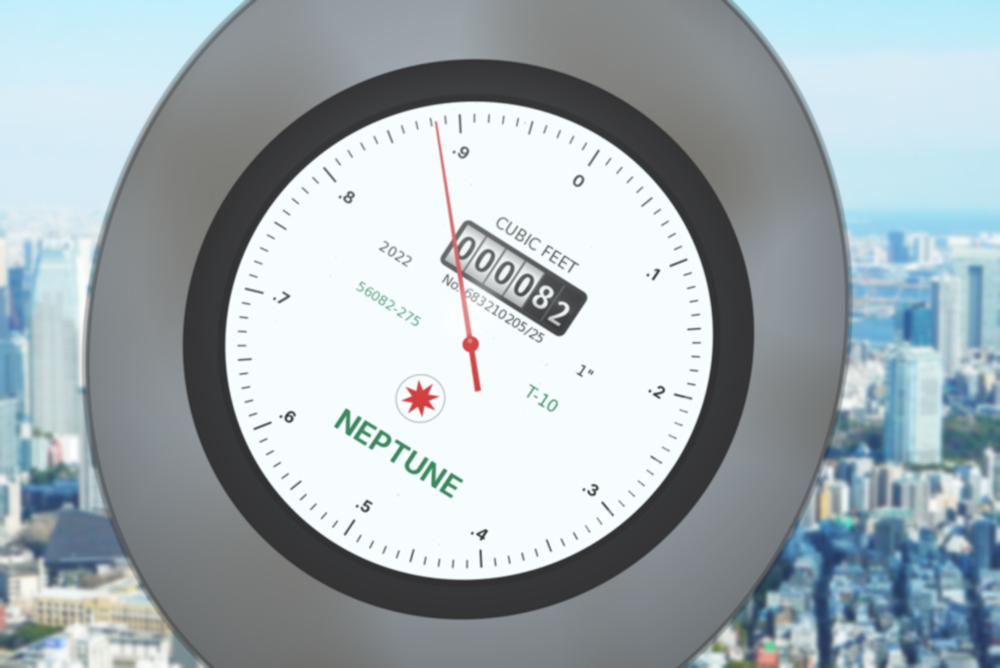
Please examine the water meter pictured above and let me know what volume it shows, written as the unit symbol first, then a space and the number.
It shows ft³ 81.88
